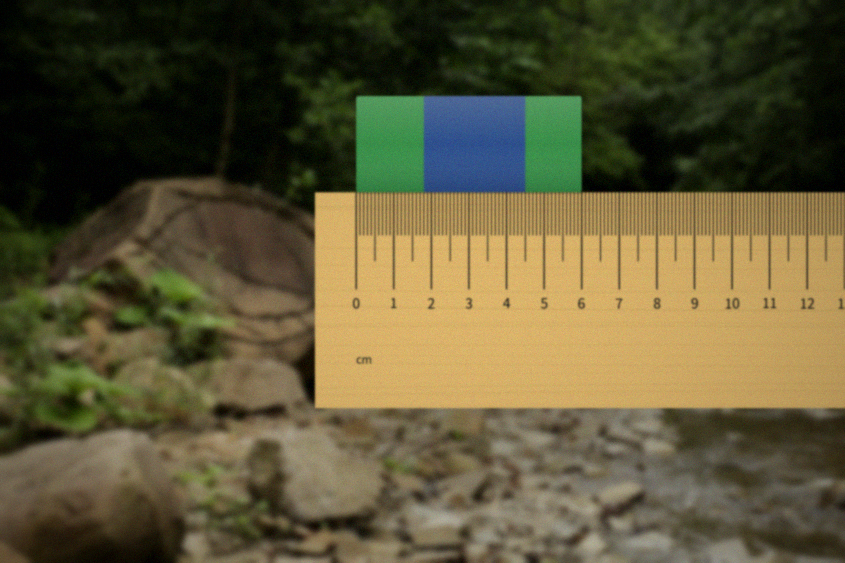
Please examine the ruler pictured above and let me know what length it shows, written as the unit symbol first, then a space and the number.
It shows cm 6
